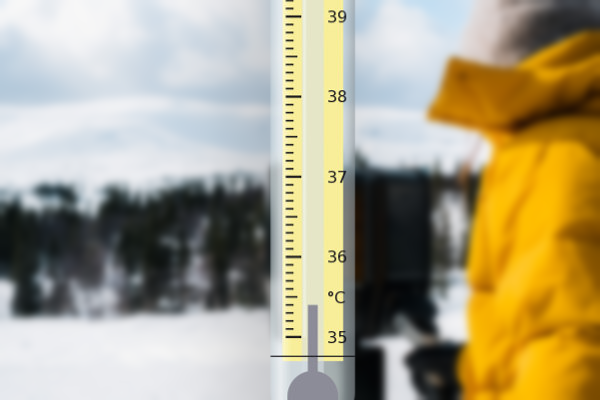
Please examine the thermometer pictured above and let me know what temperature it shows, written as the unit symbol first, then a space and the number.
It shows °C 35.4
